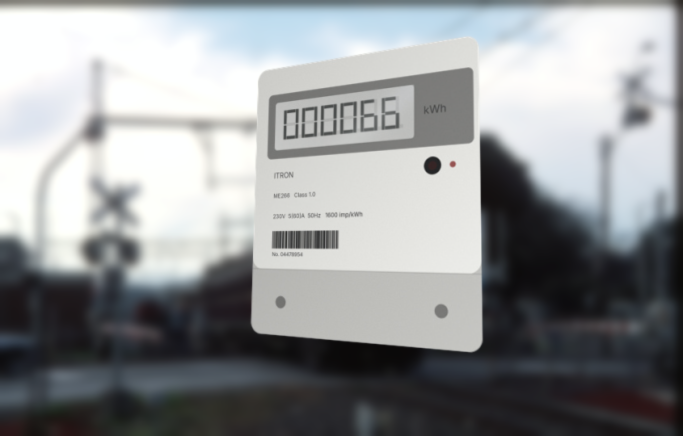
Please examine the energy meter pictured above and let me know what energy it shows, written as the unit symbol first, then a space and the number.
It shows kWh 66
